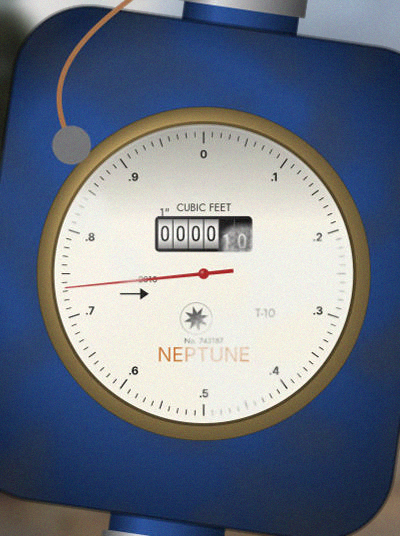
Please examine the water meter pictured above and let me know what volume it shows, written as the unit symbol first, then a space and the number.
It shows ft³ 9.73
